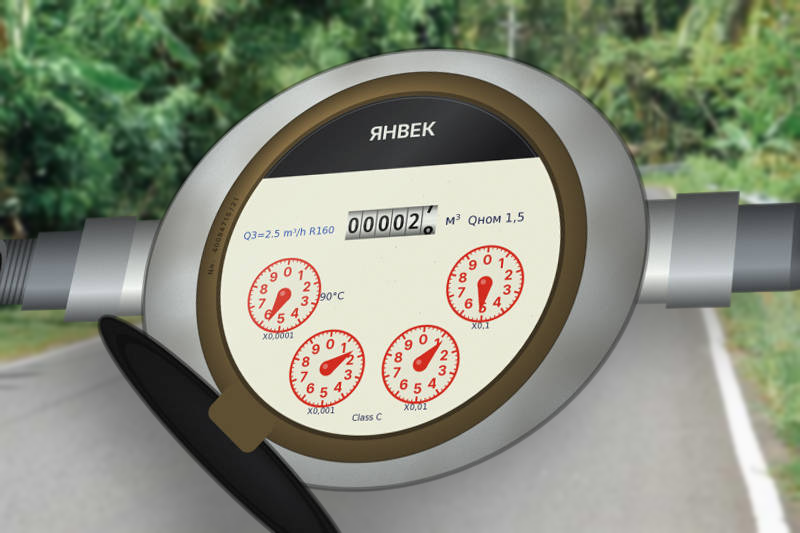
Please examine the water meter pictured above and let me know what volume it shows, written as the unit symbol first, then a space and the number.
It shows m³ 27.5115
